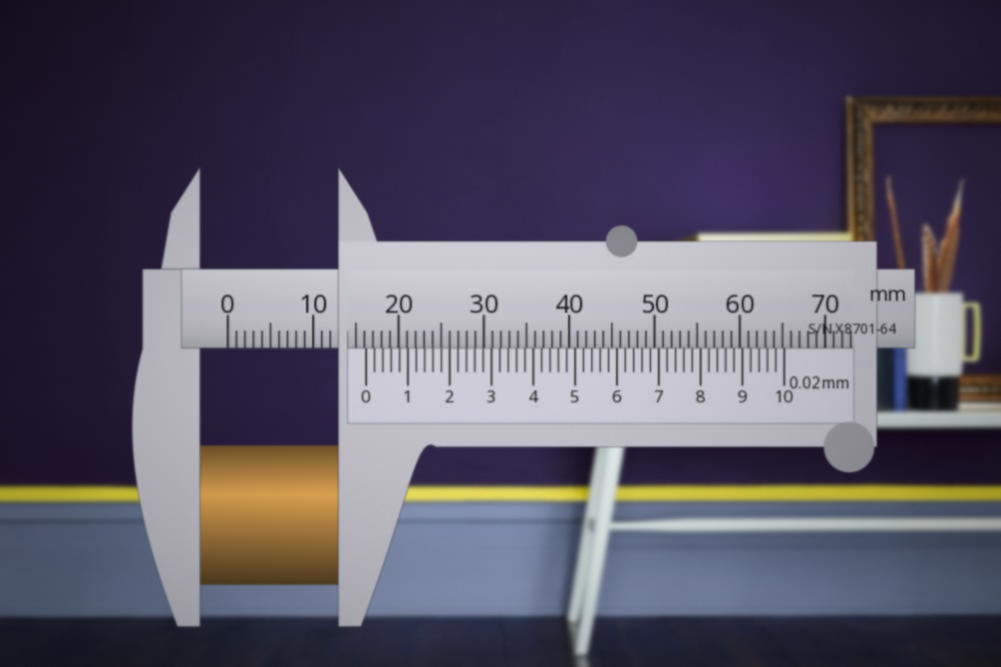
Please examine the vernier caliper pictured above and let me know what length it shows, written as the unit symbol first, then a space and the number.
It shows mm 16.2
